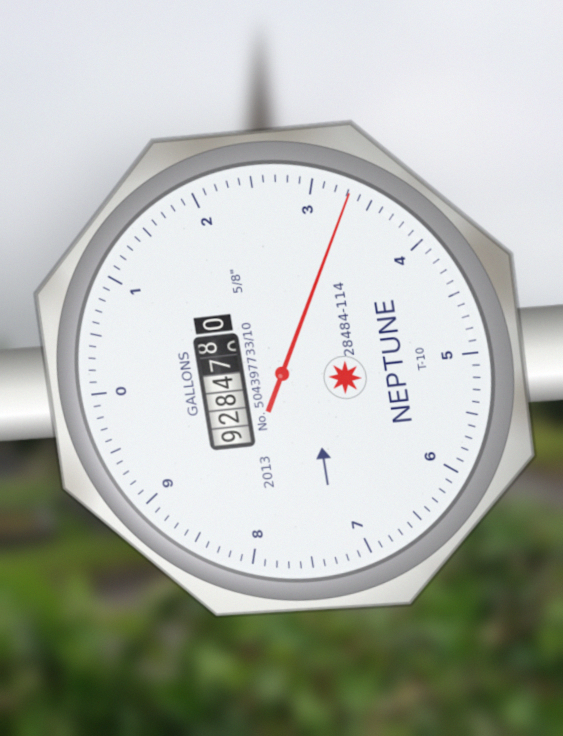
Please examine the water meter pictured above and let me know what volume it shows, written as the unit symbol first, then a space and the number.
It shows gal 9284783.3
